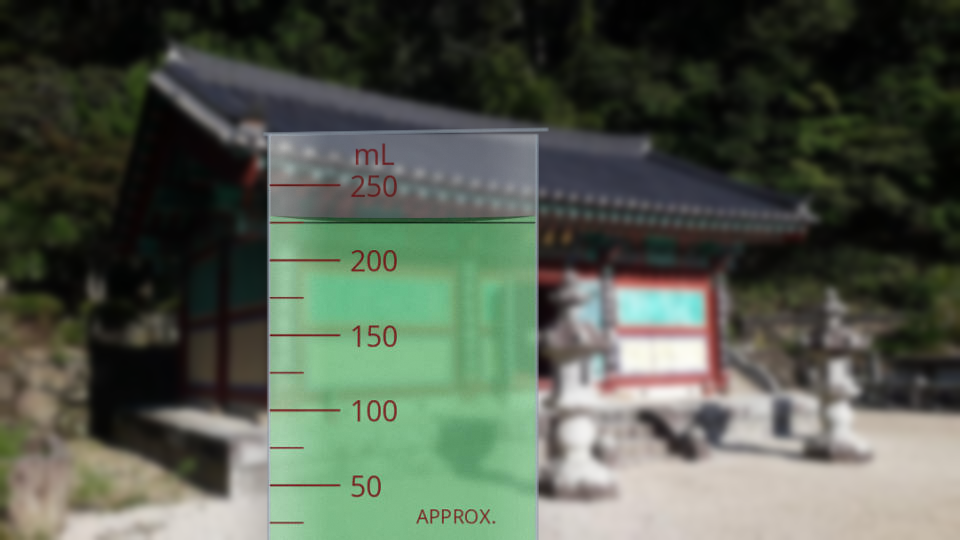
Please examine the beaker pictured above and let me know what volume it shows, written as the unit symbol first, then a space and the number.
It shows mL 225
